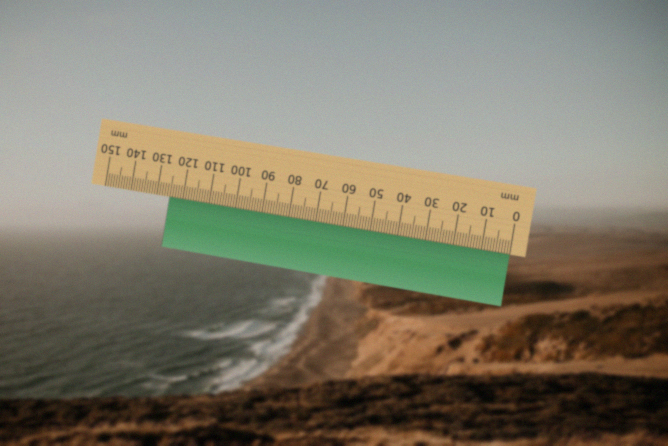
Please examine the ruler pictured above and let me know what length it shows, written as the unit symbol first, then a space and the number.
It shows mm 125
